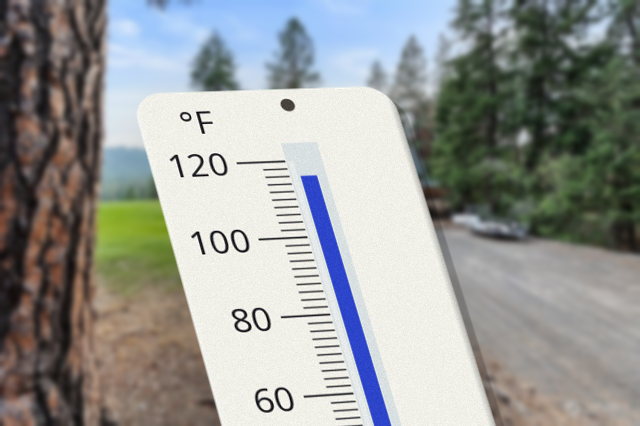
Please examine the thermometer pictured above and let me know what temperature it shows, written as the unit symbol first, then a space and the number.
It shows °F 116
